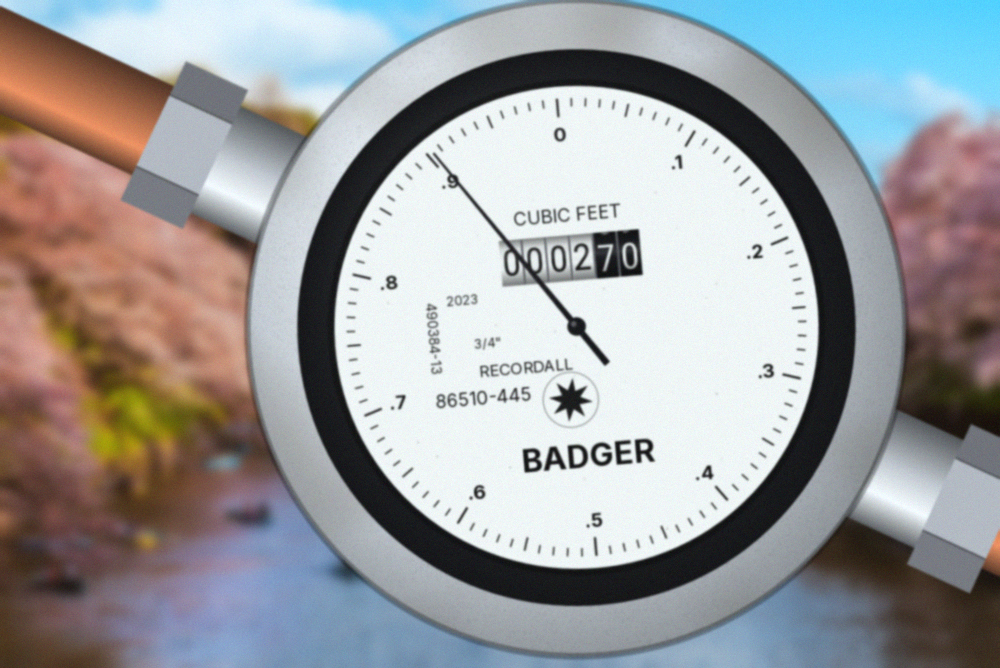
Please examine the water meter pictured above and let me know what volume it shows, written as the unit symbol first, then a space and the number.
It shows ft³ 269.90
